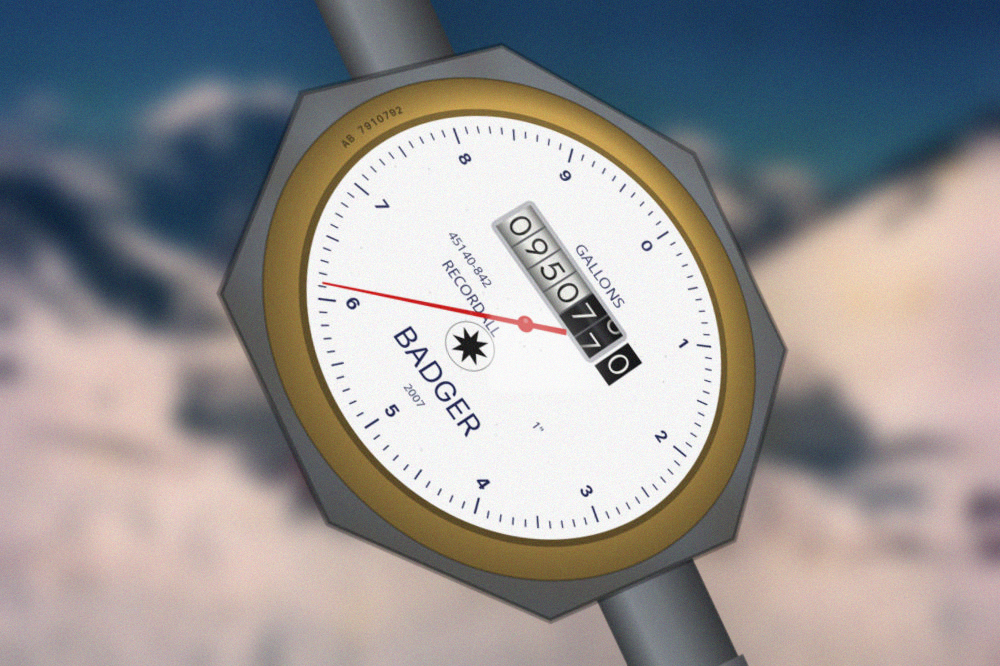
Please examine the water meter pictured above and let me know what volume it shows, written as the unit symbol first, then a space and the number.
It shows gal 950766.1
